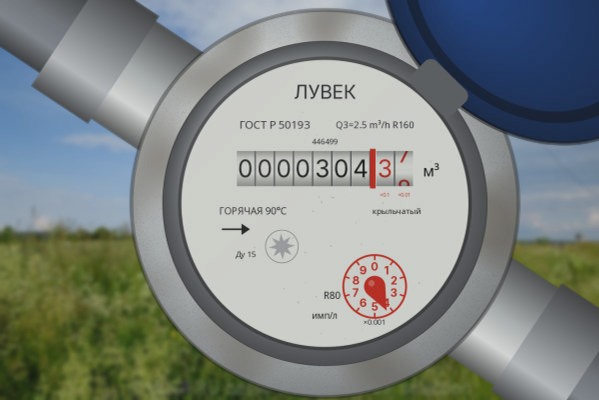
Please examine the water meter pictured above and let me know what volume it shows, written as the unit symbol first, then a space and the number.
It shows m³ 304.374
